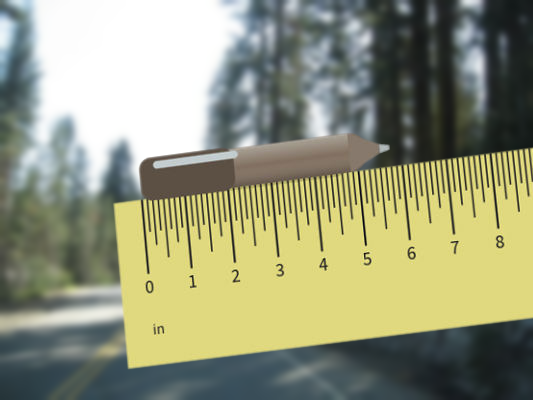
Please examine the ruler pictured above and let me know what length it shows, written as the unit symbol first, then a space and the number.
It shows in 5.75
